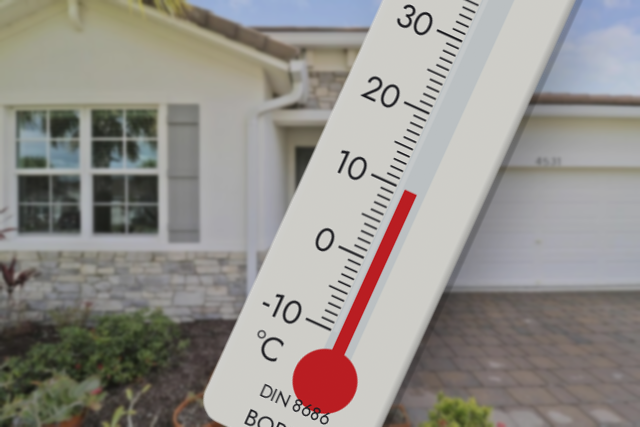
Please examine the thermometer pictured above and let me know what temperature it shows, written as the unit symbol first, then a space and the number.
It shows °C 10
